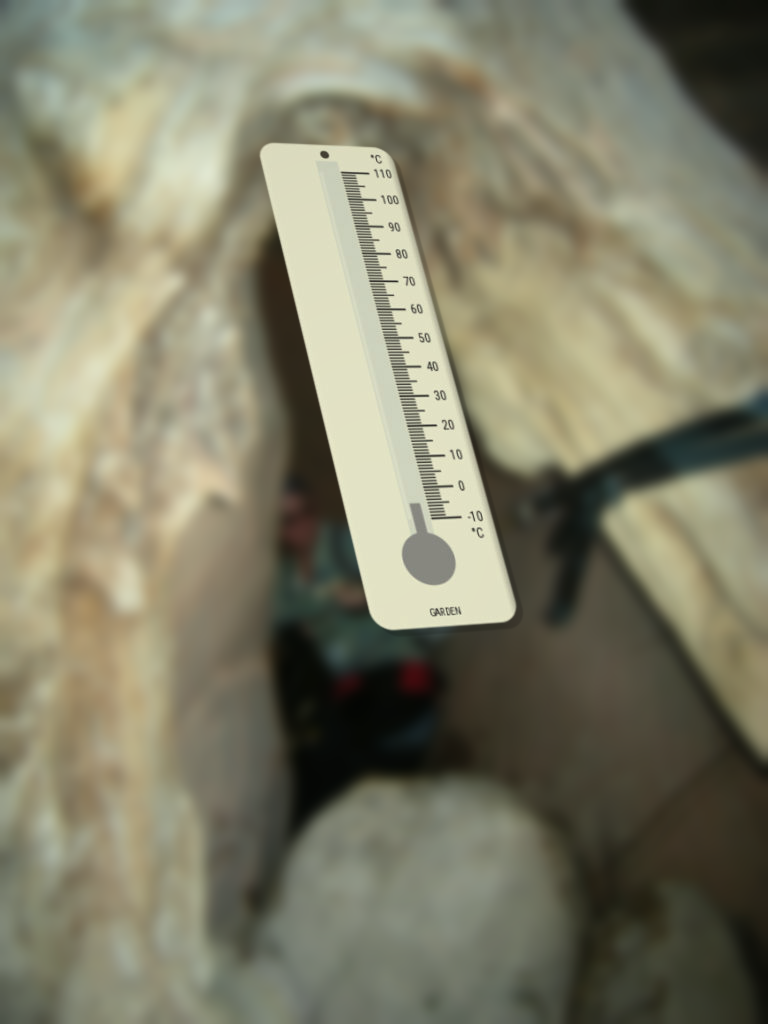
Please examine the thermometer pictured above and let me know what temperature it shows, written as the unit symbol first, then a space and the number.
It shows °C -5
